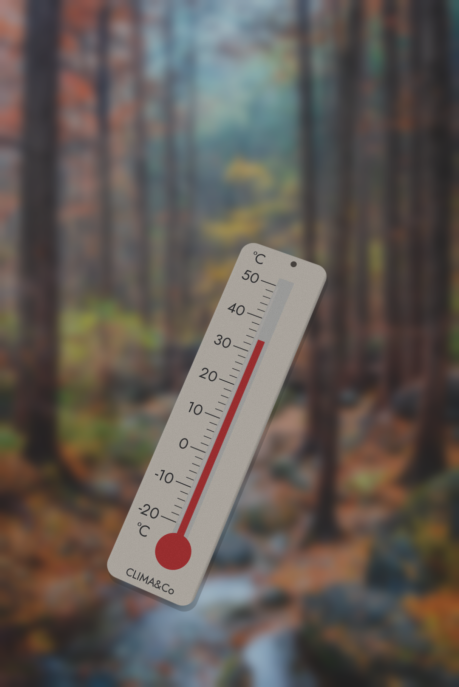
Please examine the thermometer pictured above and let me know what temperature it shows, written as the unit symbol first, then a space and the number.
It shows °C 34
